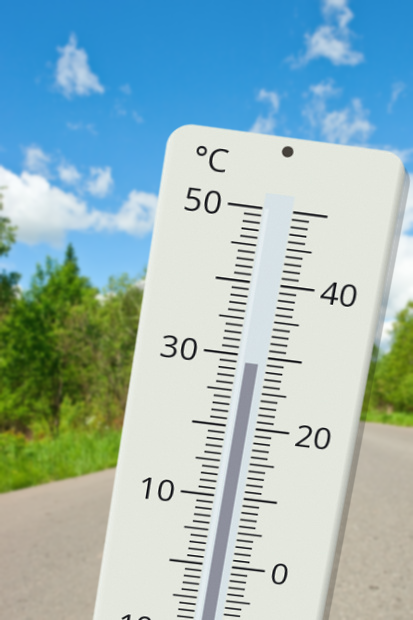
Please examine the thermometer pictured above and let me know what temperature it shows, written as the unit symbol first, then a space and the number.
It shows °C 29
